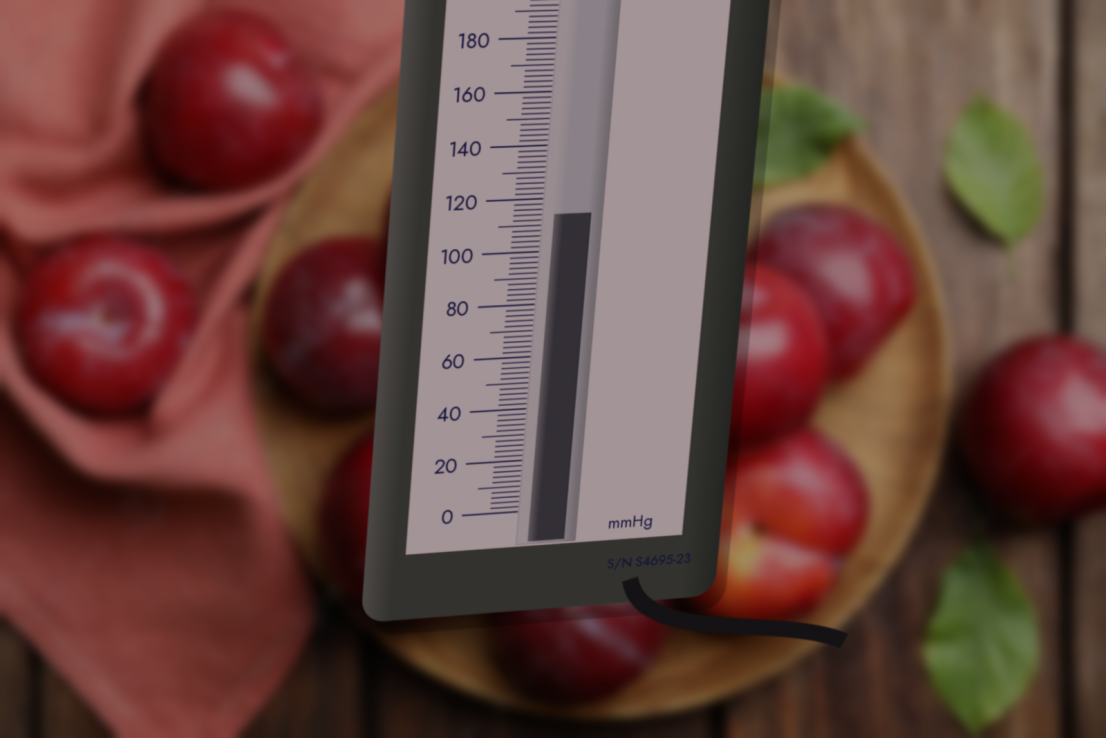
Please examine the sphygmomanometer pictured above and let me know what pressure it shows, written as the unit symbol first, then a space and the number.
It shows mmHg 114
